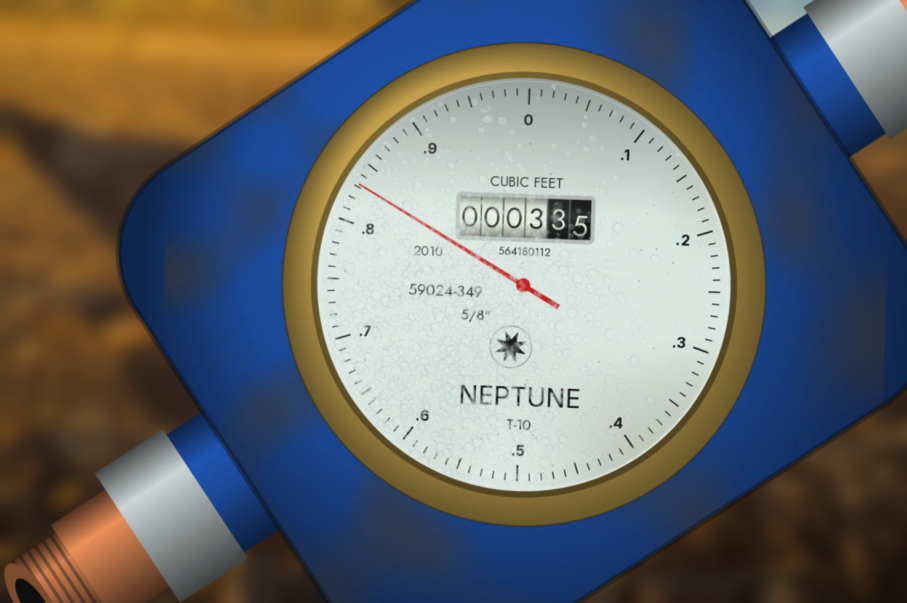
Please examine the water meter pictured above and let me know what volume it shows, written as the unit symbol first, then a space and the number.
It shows ft³ 334.83
